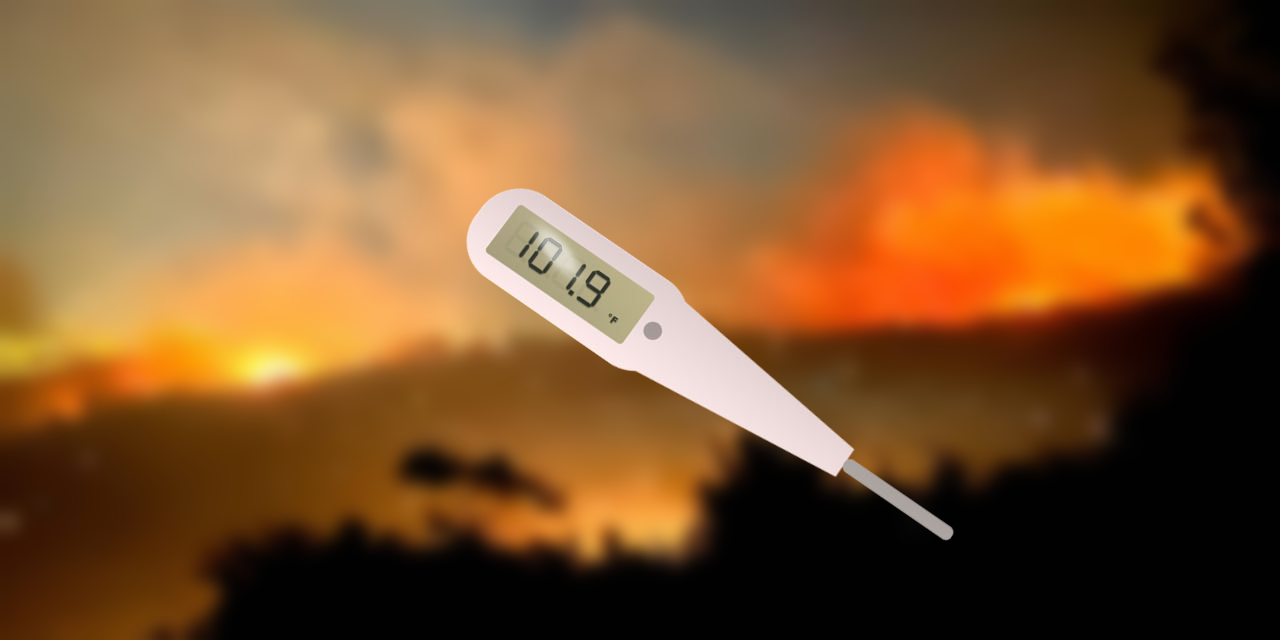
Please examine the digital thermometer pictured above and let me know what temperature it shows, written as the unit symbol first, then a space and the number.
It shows °F 101.9
